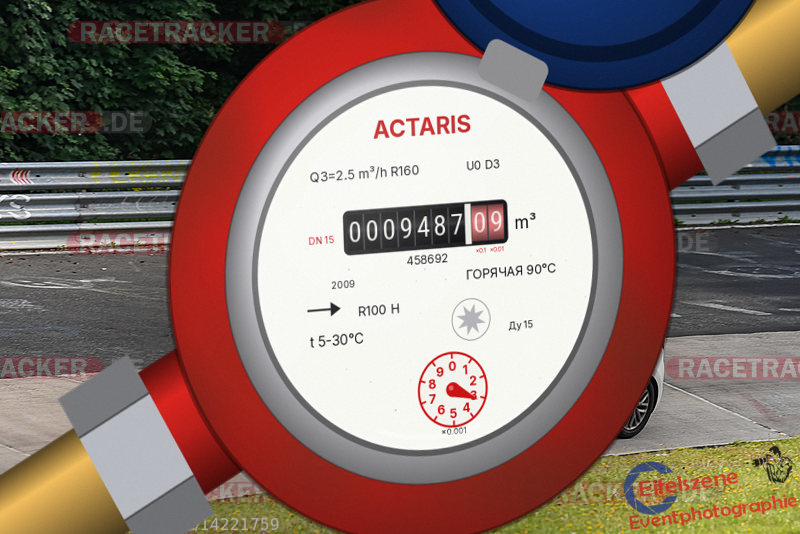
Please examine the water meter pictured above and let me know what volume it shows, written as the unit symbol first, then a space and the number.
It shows m³ 9487.093
